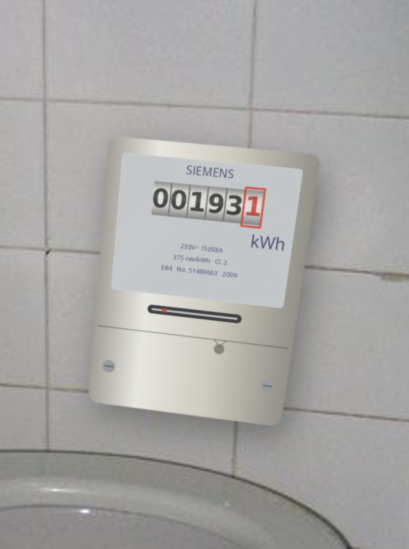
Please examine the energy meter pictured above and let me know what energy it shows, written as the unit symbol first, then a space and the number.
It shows kWh 193.1
